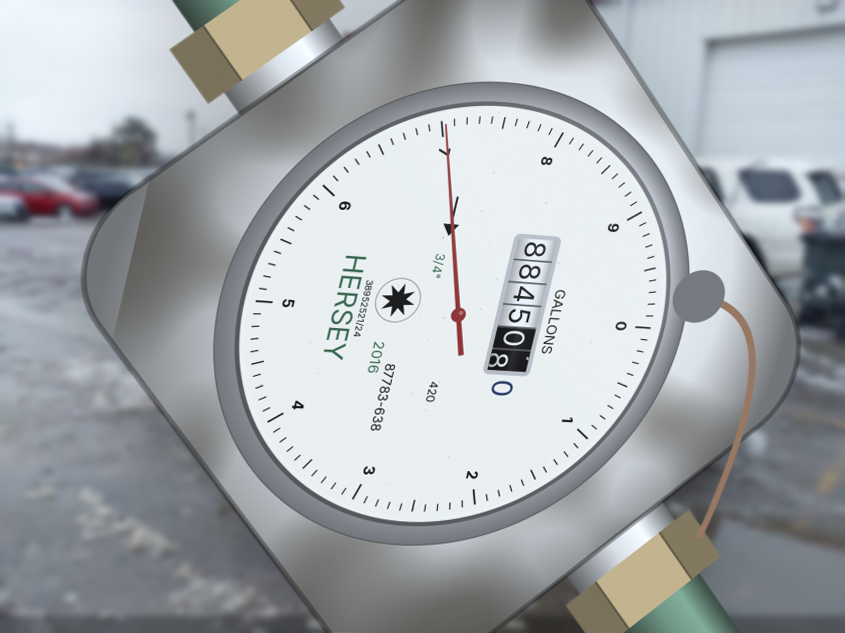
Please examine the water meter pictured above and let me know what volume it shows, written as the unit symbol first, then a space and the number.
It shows gal 8845077.0
